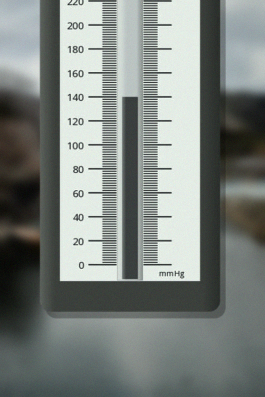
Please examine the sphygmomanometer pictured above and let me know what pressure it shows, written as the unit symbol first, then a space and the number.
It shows mmHg 140
